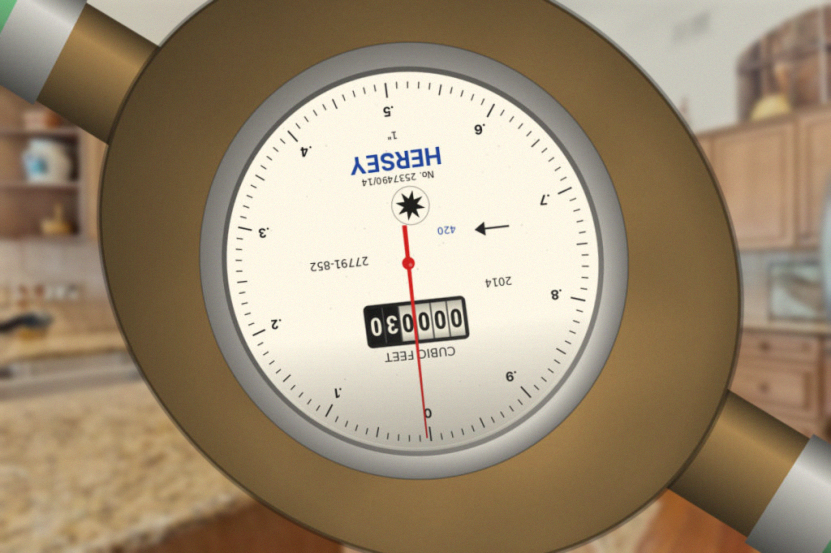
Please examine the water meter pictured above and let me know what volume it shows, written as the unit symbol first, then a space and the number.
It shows ft³ 30.00
